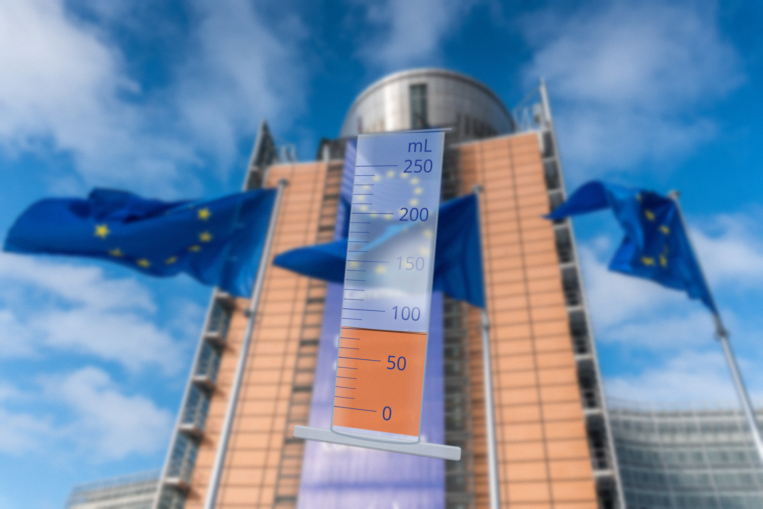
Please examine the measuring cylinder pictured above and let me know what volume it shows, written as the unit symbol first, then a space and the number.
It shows mL 80
